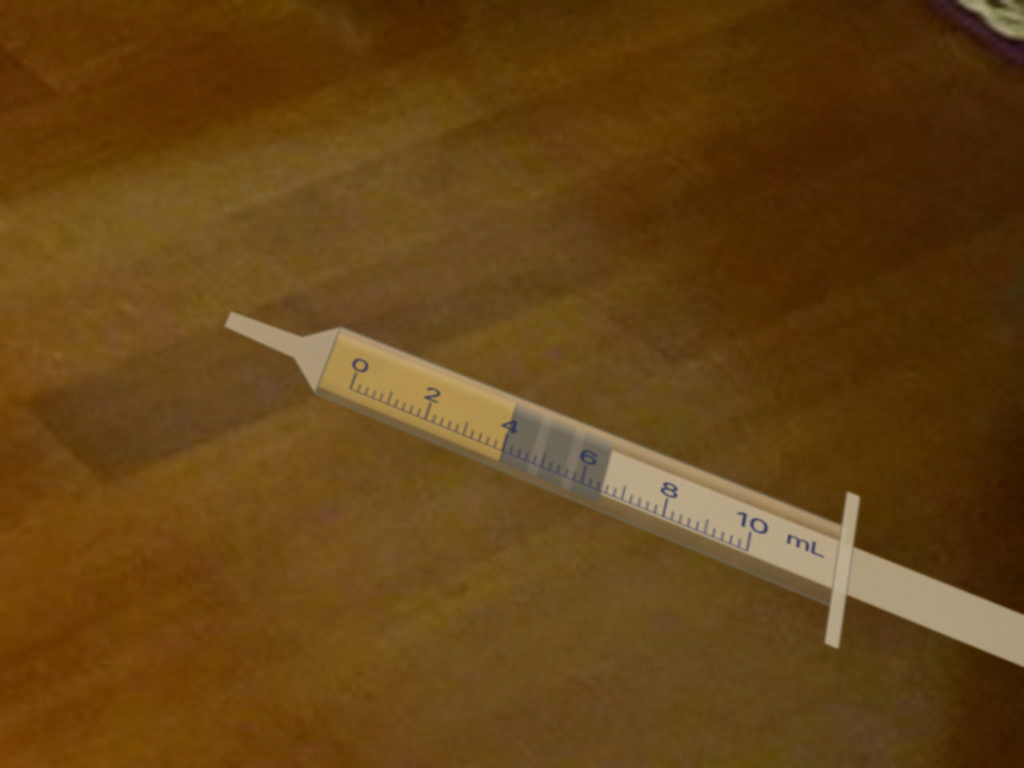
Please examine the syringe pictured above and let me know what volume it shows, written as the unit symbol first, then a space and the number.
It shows mL 4
